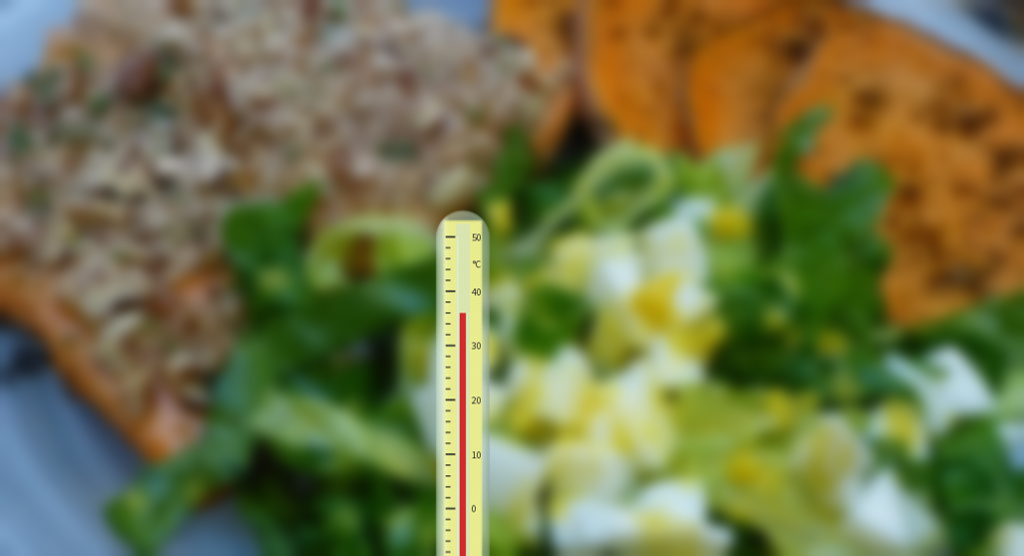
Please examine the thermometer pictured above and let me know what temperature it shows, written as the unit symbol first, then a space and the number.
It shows °C 36
